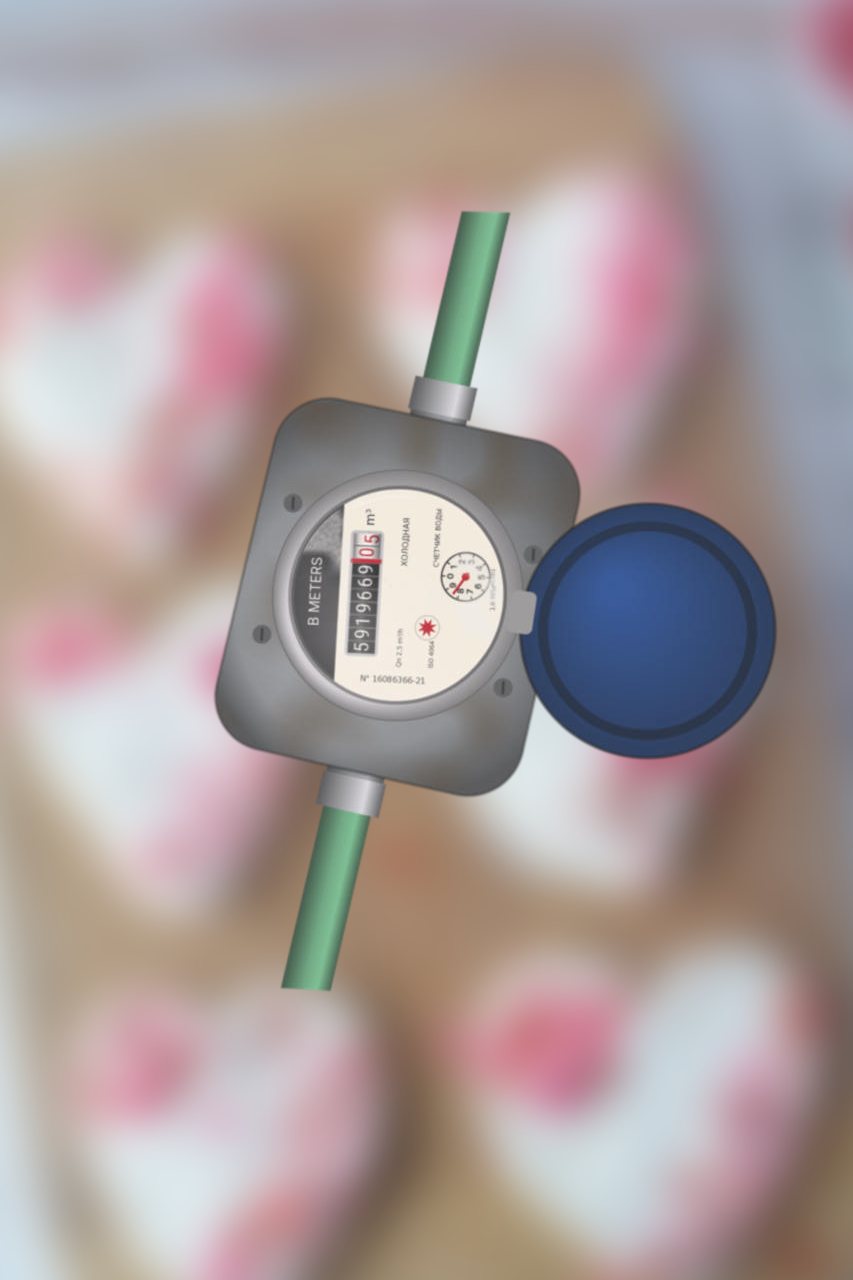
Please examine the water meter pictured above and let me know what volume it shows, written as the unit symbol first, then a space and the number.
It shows m³ 5919669.048
